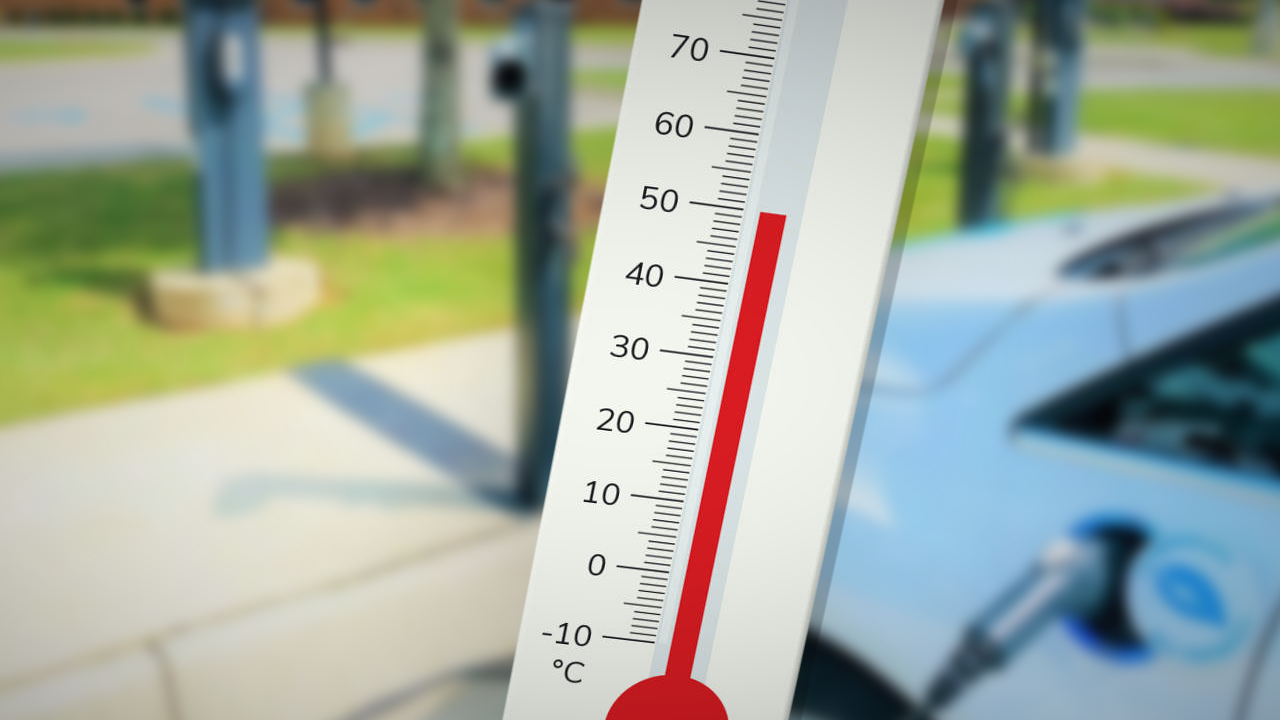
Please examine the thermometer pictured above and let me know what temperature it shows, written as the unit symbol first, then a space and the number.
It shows °C 50
